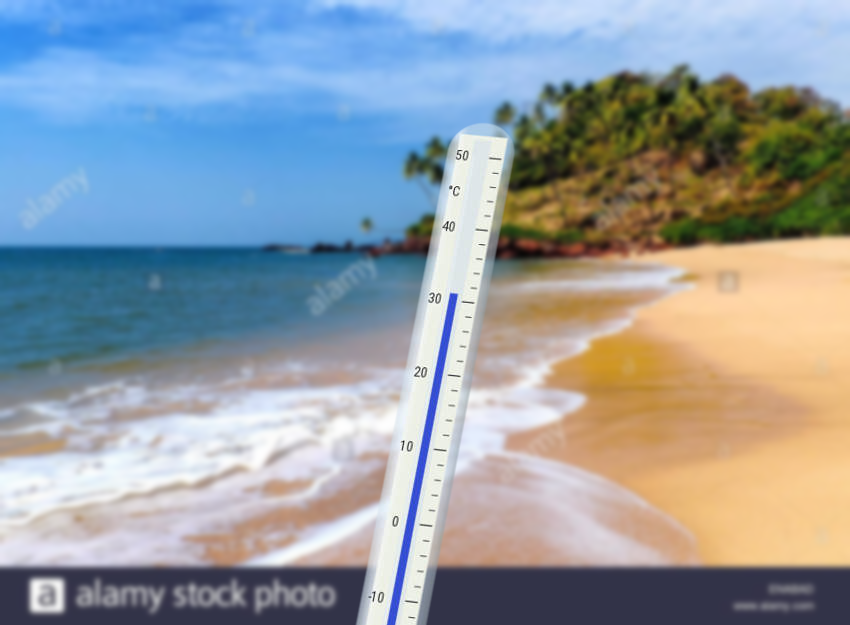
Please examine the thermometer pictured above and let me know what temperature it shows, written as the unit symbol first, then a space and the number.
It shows °C 31
